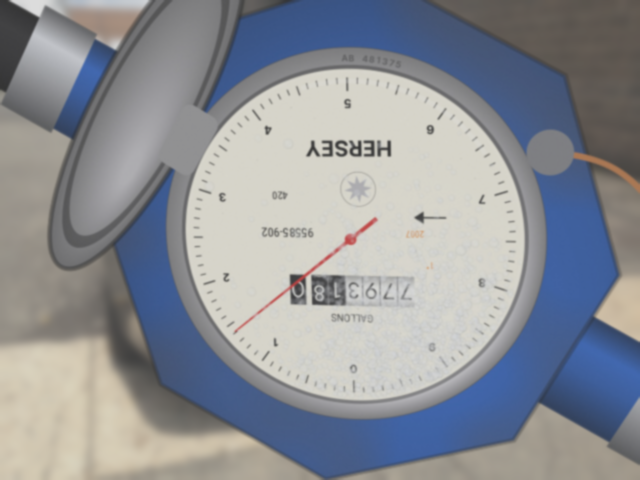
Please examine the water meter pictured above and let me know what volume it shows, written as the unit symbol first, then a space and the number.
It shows gal 7793181.4
